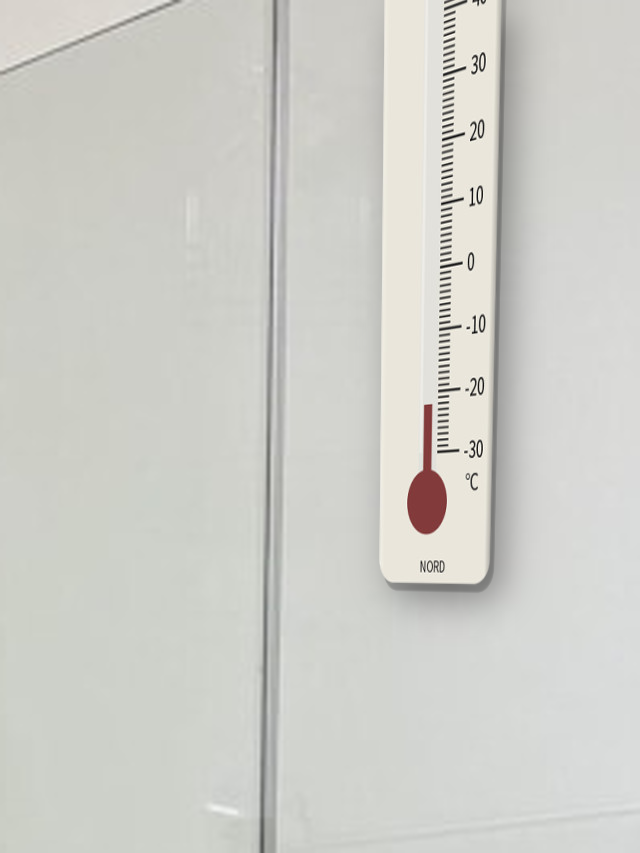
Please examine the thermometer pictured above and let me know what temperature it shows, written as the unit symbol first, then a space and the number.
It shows °C -22
